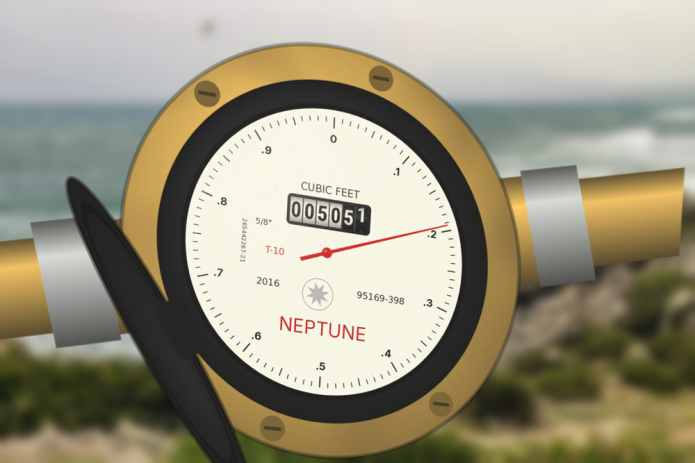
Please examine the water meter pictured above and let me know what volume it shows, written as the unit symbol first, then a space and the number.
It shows ft³ 5051.19
